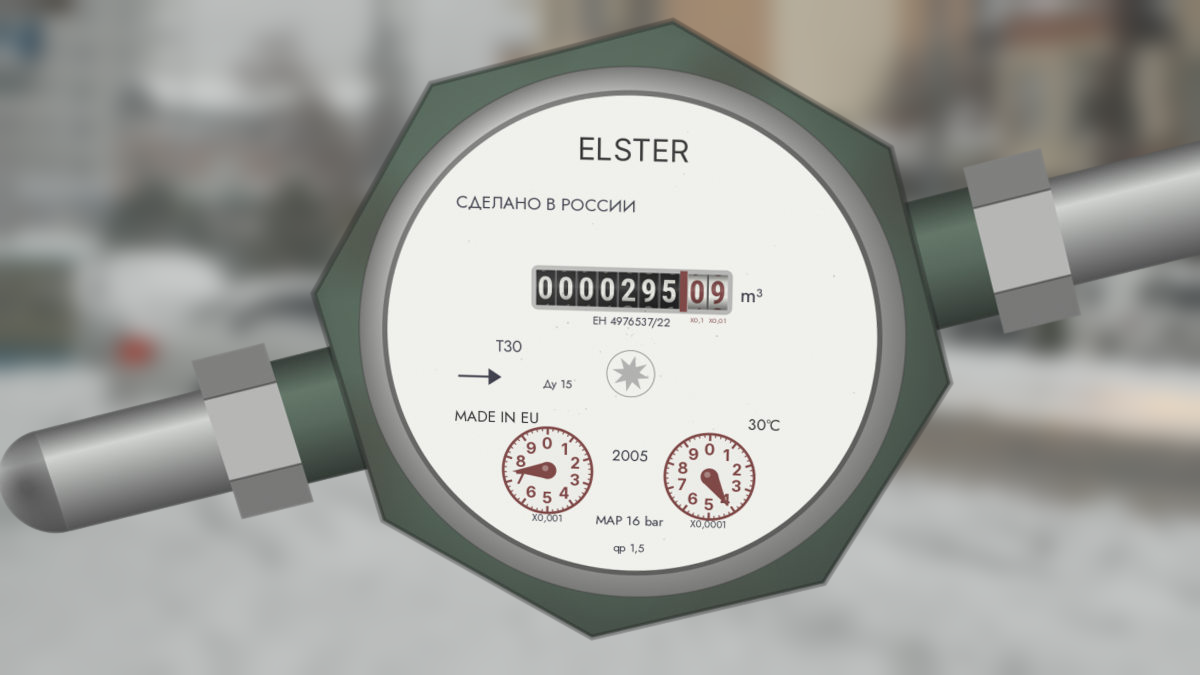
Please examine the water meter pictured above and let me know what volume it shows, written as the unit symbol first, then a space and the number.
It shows m³ 295.0974
